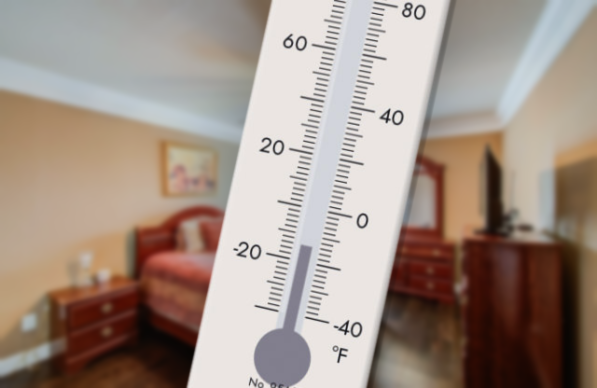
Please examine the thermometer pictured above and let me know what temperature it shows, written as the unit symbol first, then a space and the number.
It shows °F -14
